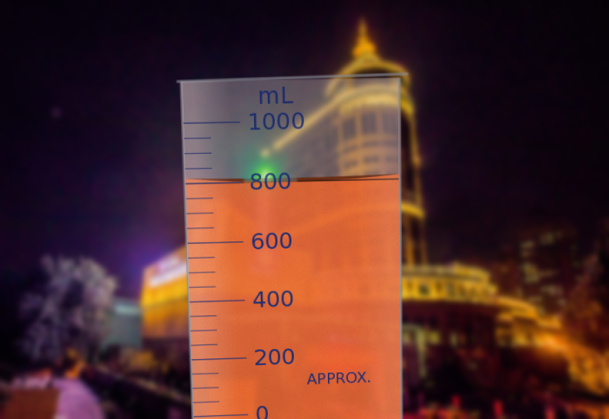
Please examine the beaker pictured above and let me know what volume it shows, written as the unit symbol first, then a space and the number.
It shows mL 800
